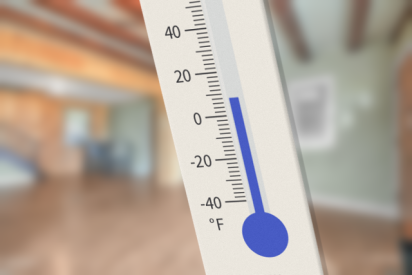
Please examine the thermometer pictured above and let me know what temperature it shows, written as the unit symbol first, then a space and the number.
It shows °F 8
